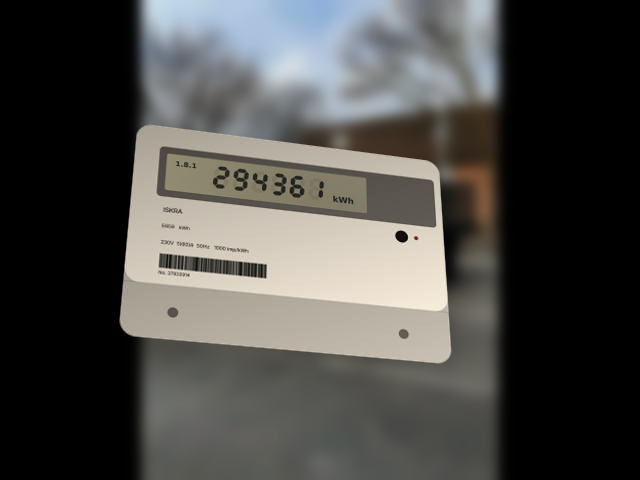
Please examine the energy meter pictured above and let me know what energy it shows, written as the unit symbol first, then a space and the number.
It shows kWh 294361
